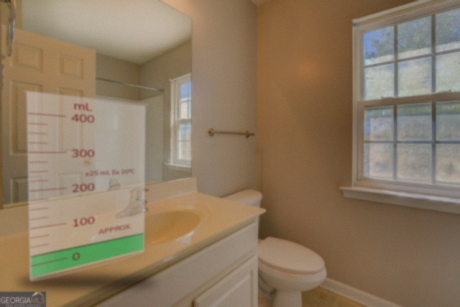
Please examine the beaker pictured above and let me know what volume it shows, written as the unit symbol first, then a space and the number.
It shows mL 25
